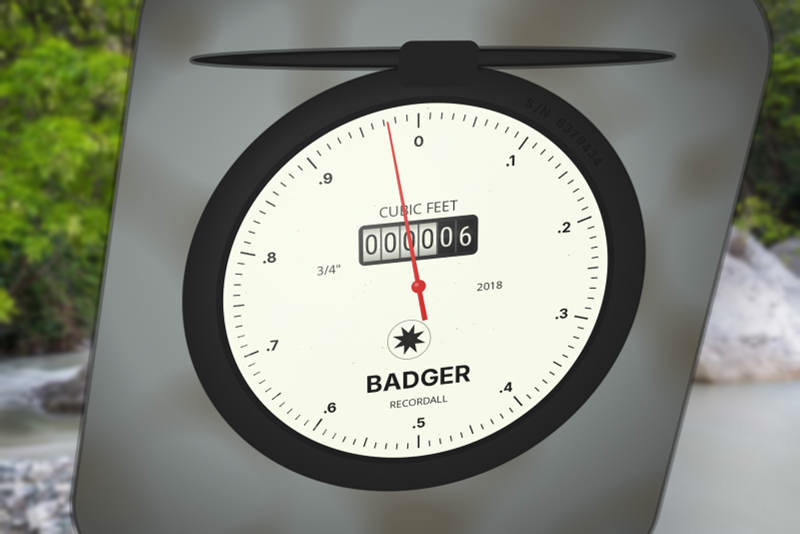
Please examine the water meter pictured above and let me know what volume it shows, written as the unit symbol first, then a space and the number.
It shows ft³ 5.97
